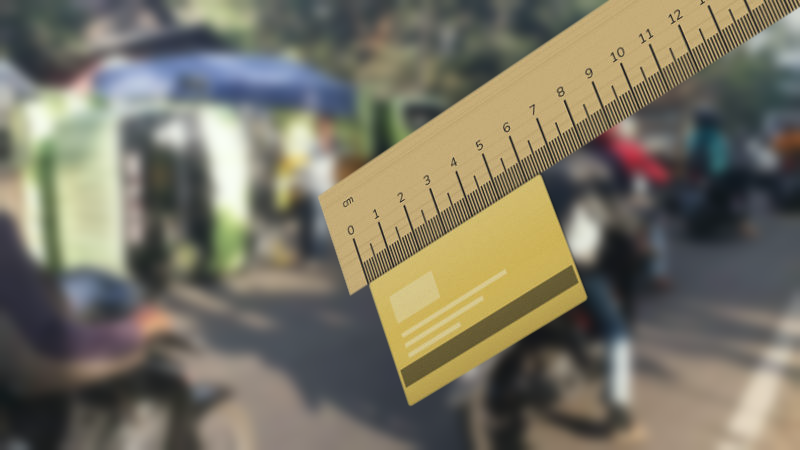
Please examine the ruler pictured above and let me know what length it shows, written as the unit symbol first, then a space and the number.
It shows cm 6.5
